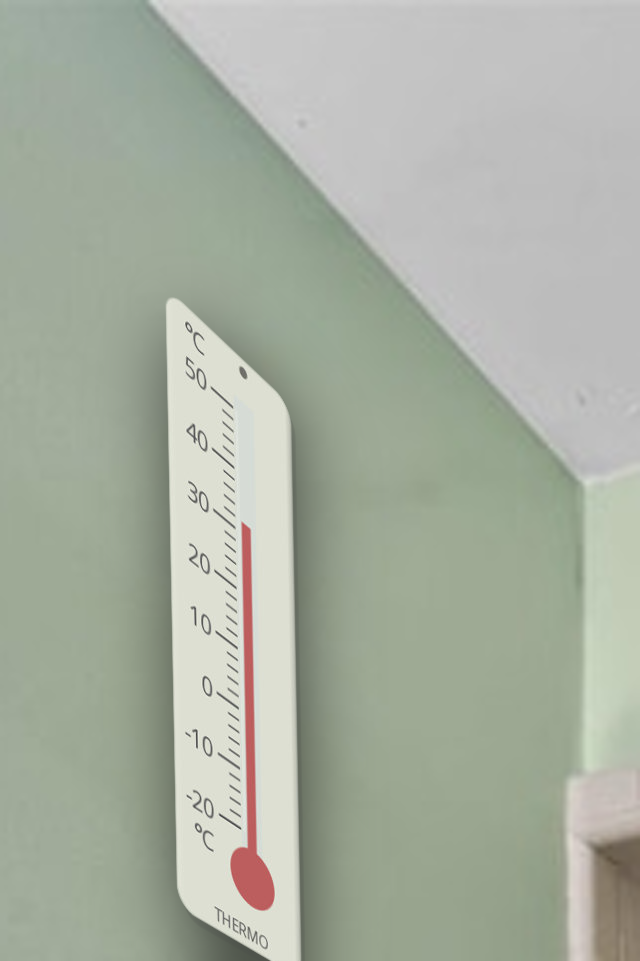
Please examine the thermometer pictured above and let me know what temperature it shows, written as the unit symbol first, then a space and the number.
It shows °C 32
